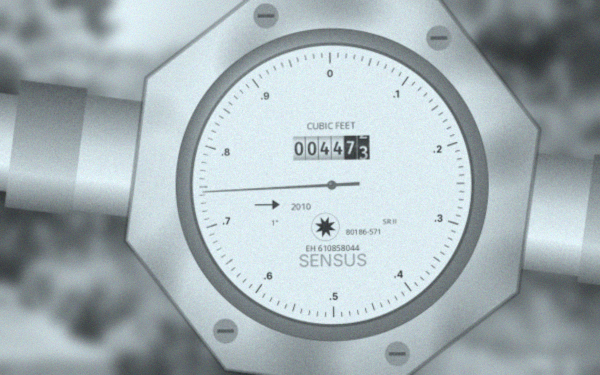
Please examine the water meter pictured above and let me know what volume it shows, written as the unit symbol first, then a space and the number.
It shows ft³ 4472.74
